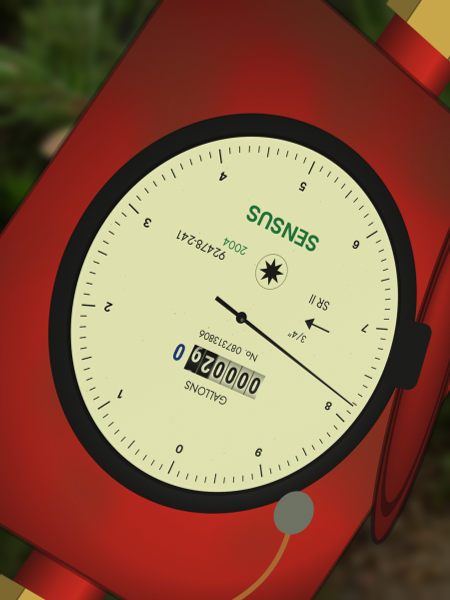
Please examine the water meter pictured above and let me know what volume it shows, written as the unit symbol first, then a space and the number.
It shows gal 287.8
